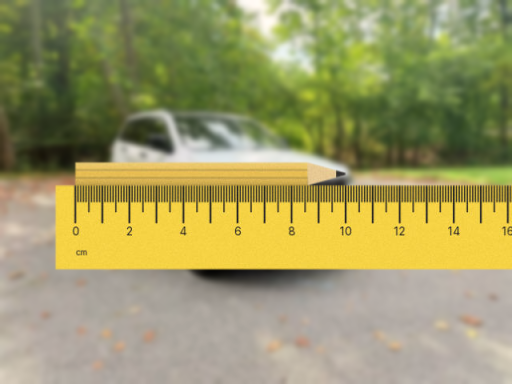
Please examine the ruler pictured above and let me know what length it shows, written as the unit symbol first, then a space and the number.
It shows cm 10
